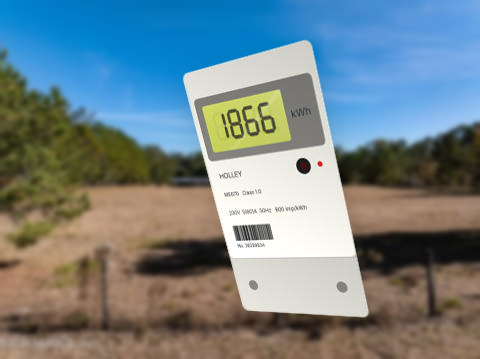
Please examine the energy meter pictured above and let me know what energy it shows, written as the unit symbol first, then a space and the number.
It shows kWh 1866
